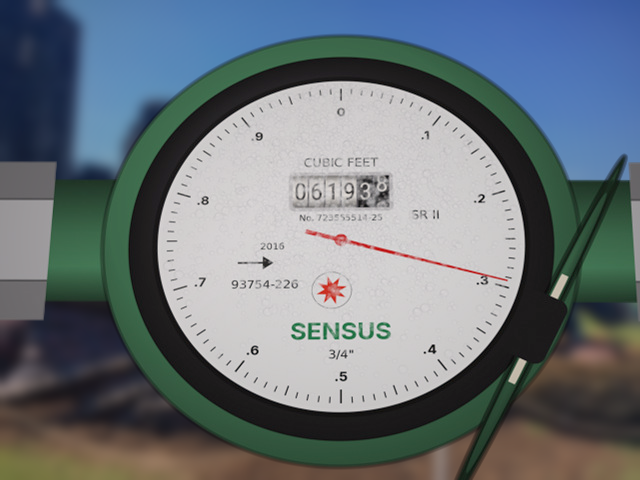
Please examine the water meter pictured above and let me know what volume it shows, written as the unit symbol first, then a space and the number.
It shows ft³ 61938.29
